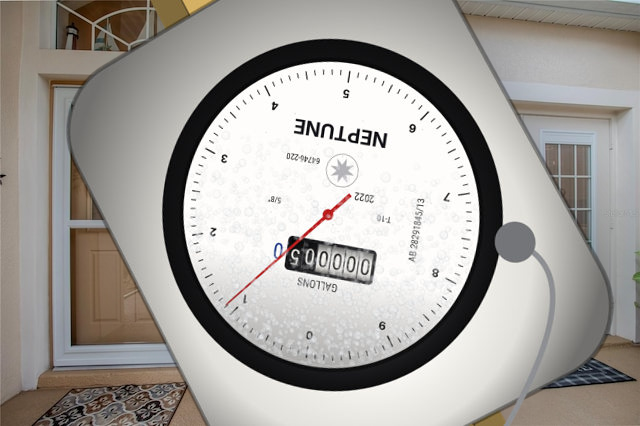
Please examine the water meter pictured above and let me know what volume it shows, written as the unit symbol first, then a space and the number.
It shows gal 51.1
